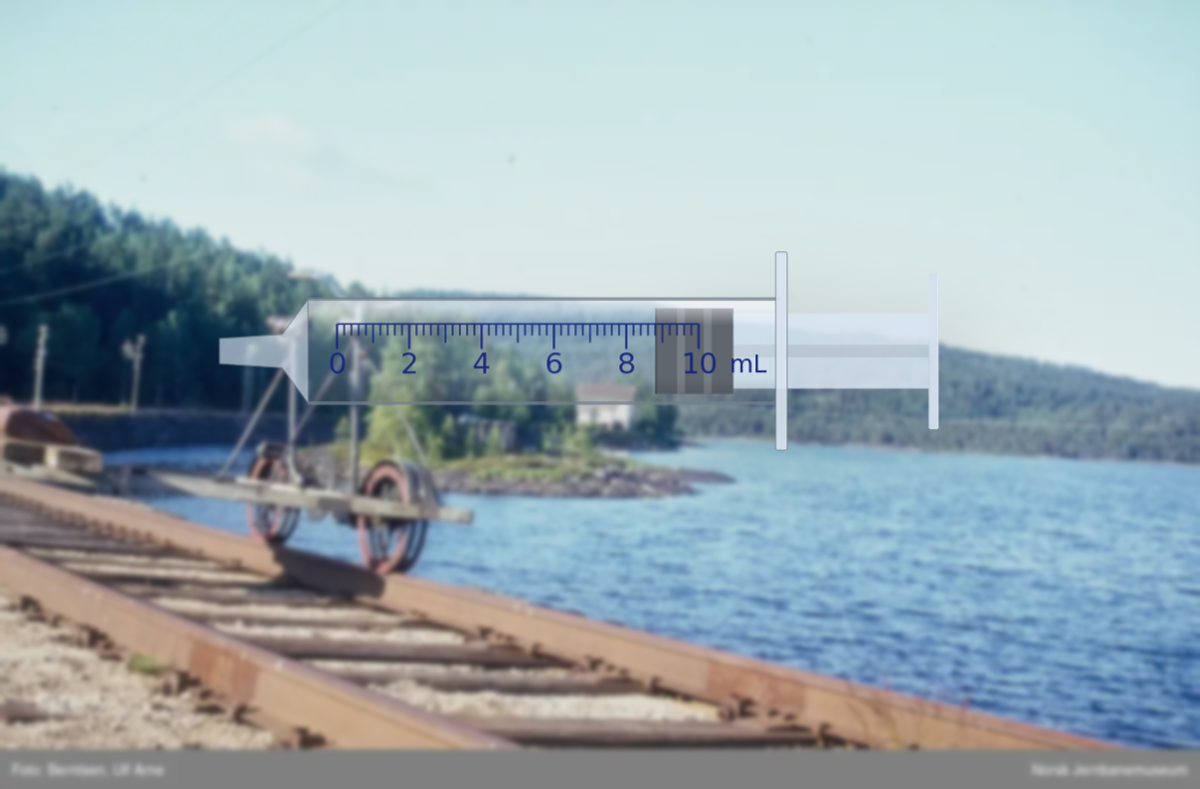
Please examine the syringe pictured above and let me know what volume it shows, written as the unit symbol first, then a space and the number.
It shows mL 8.8
